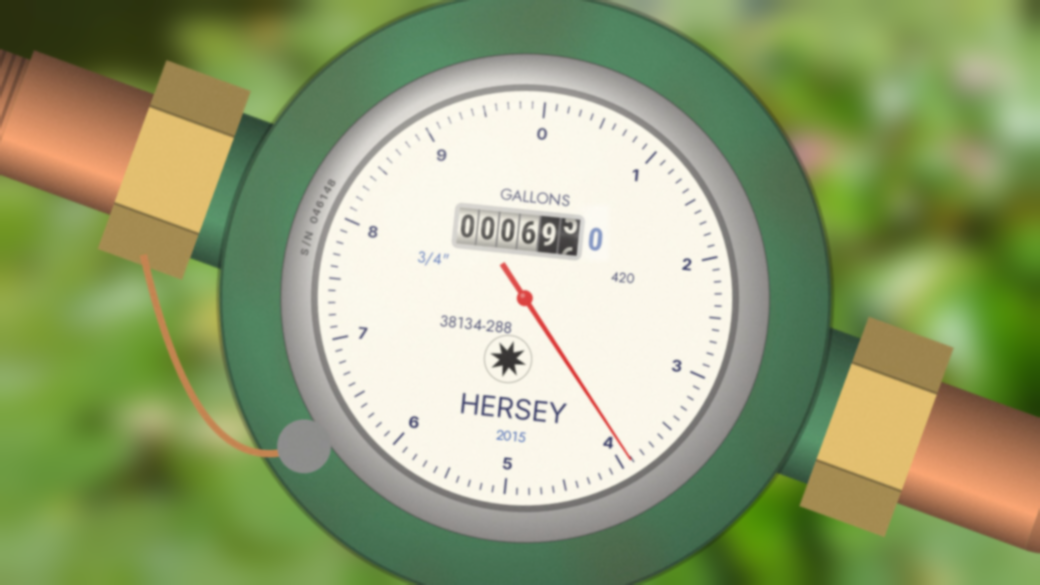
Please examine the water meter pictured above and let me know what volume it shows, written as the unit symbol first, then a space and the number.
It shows gal 6953.9
